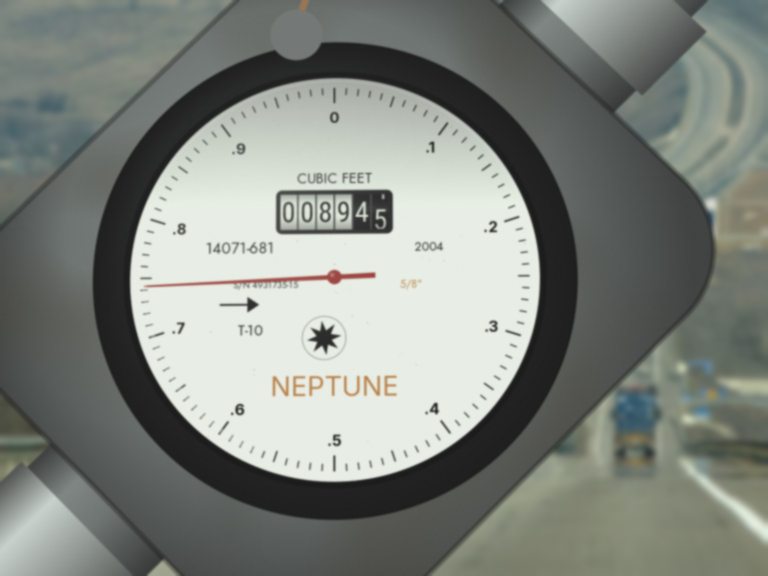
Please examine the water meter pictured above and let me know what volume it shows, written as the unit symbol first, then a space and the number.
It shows ft³ 8944.74
